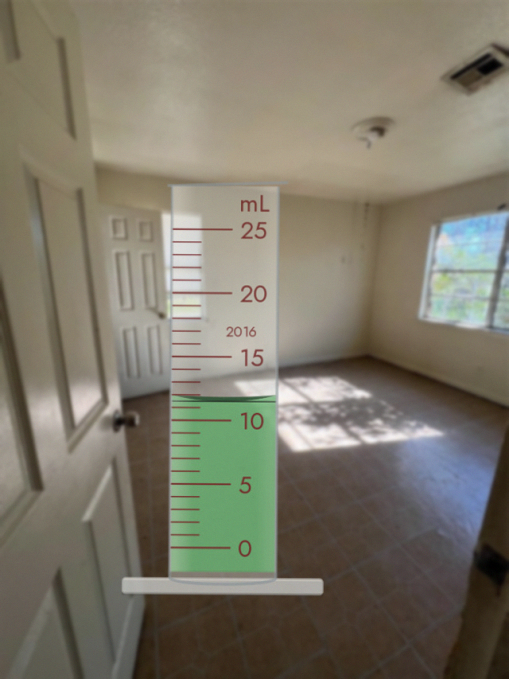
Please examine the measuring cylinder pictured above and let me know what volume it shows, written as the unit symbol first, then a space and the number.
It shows mL 11.5
